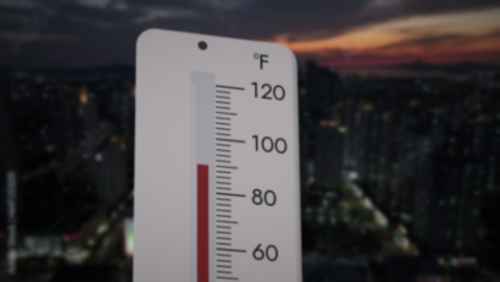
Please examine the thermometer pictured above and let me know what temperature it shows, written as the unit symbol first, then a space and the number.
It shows °F 90
